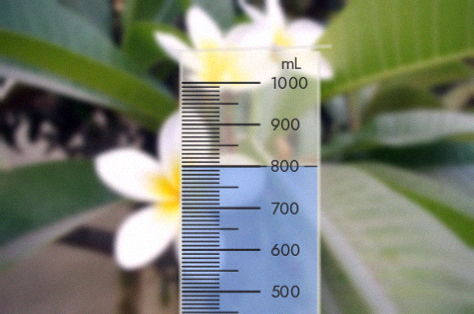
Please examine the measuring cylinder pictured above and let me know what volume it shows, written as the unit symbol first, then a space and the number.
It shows mL 800
